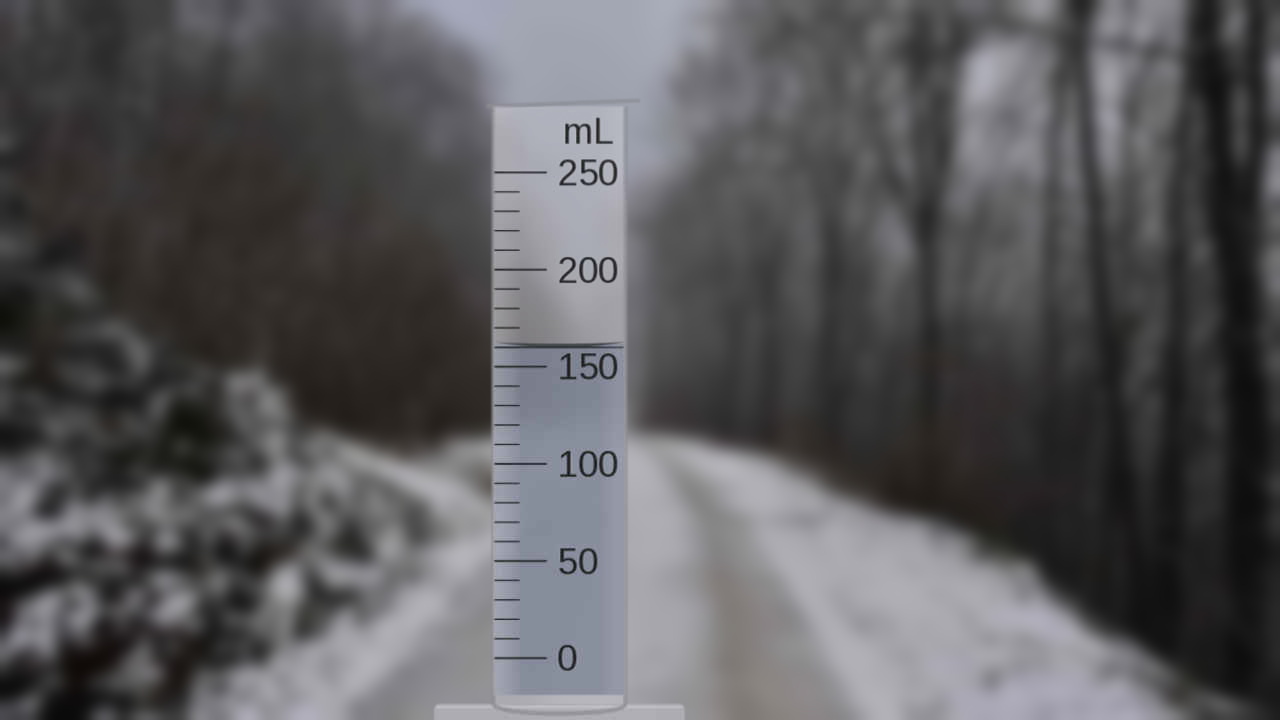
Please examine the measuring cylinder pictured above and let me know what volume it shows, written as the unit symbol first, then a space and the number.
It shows mL 160
